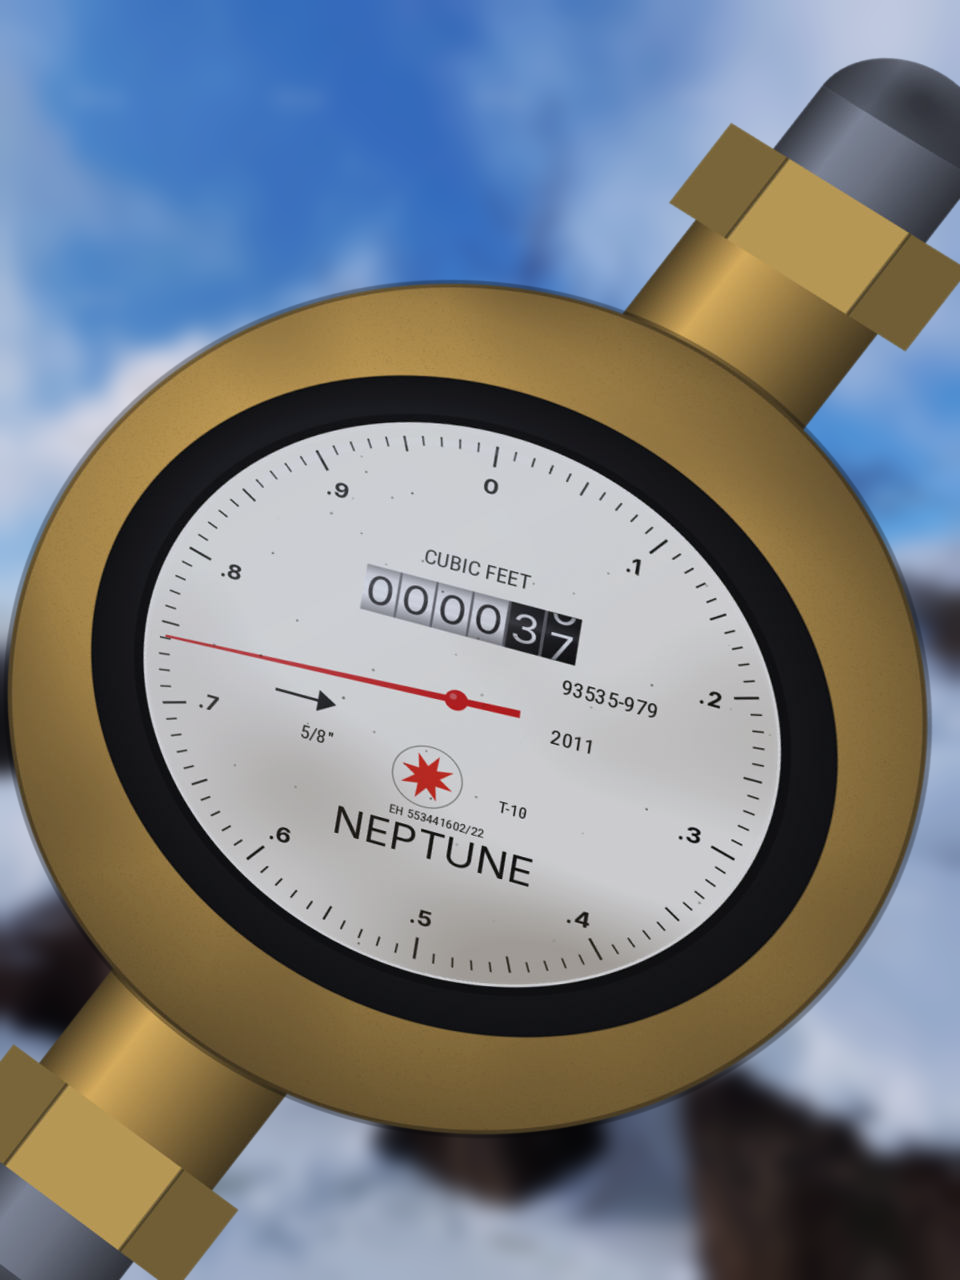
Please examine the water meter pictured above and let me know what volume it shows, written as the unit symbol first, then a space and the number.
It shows ft³ 36.74
